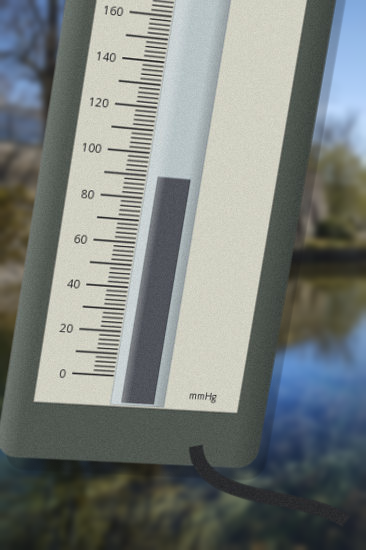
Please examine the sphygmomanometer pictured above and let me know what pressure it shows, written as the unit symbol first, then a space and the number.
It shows mmHg 90
